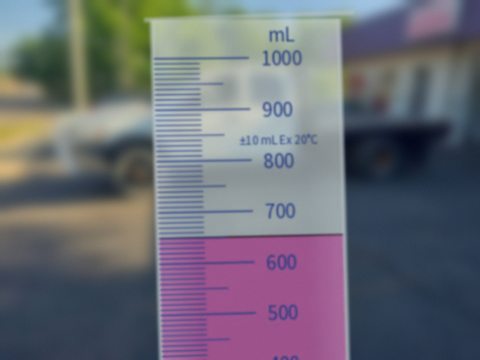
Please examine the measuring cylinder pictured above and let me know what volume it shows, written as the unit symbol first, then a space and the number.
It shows mL 650
